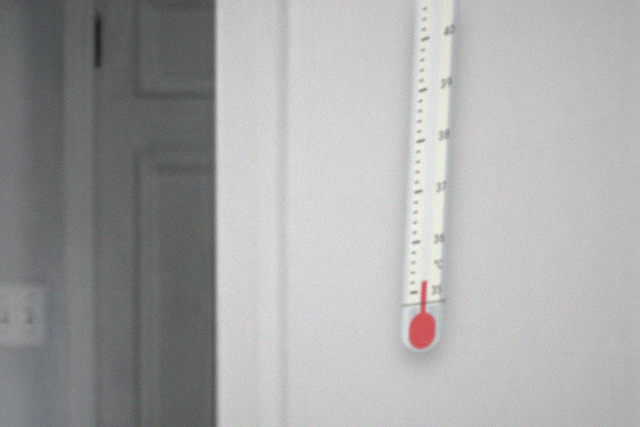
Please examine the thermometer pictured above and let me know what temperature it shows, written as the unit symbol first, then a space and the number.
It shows °C 35.2
